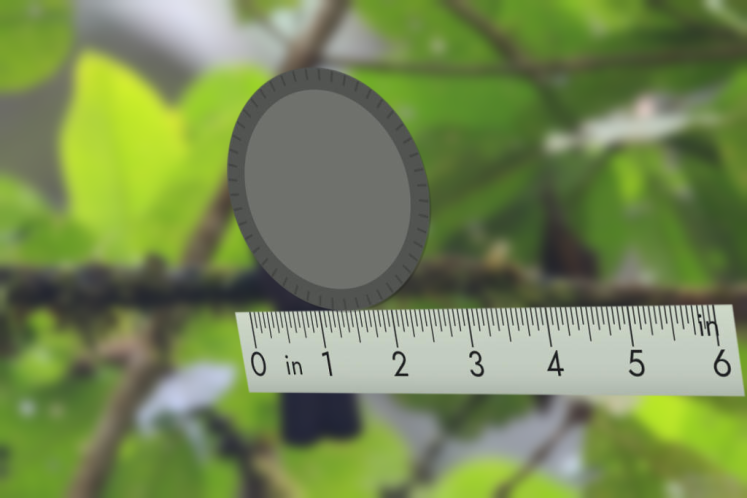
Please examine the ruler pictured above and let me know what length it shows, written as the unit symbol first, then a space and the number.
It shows in 2.75
